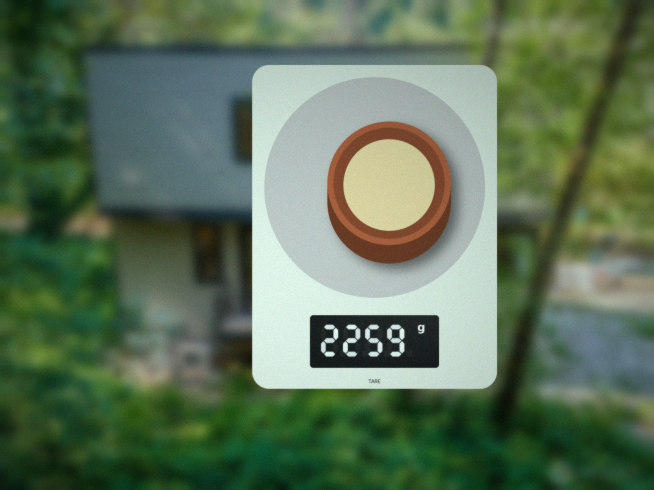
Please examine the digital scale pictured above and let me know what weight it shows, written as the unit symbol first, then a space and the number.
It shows g 2259
